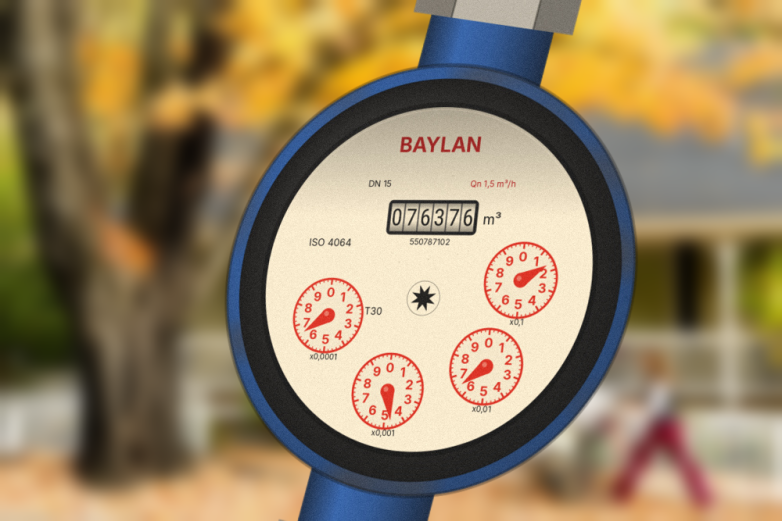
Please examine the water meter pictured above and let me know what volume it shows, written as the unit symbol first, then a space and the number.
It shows m³ 76376.1646
